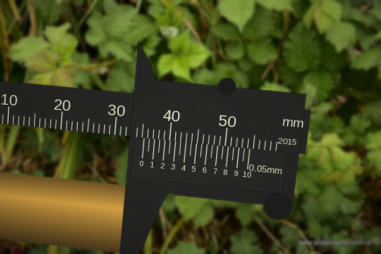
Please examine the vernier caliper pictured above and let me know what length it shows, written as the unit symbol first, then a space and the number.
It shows mm 35.4
